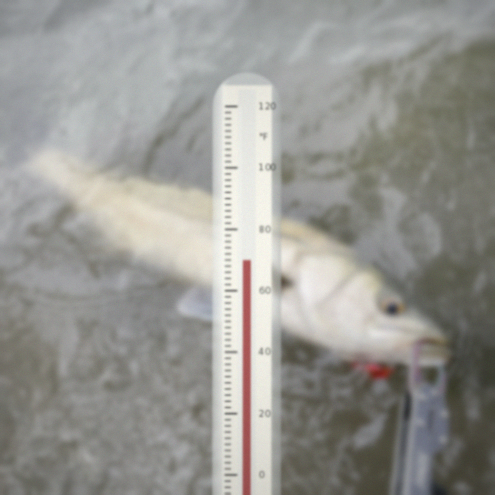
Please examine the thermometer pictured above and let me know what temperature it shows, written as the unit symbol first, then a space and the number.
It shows °F 70
